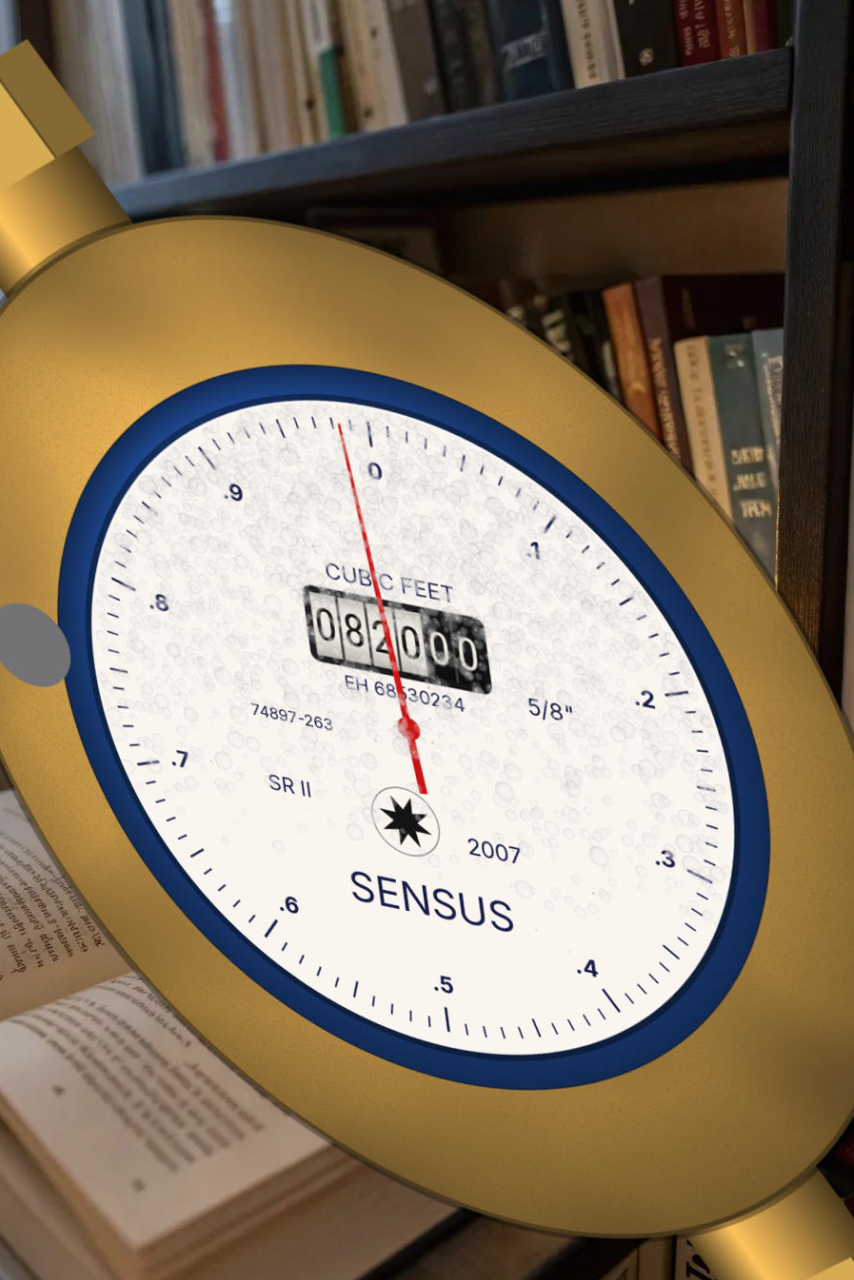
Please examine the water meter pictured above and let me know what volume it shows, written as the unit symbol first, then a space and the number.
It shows ft³ 81999.98
